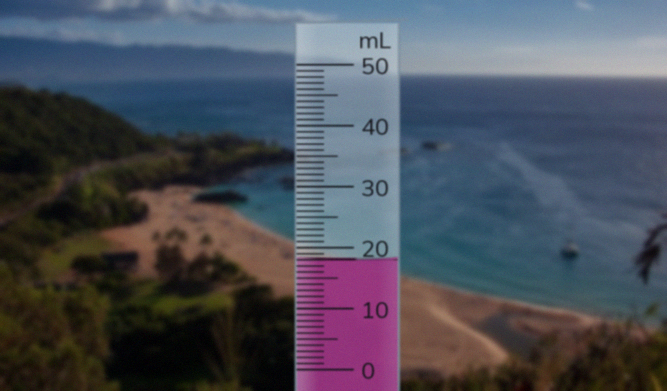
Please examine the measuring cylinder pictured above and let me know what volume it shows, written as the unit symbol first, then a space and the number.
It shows mL 18
